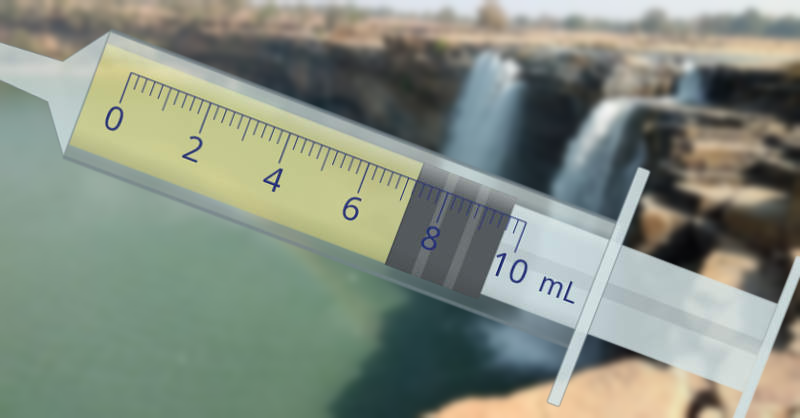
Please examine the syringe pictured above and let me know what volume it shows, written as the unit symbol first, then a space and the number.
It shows mL 7.2
